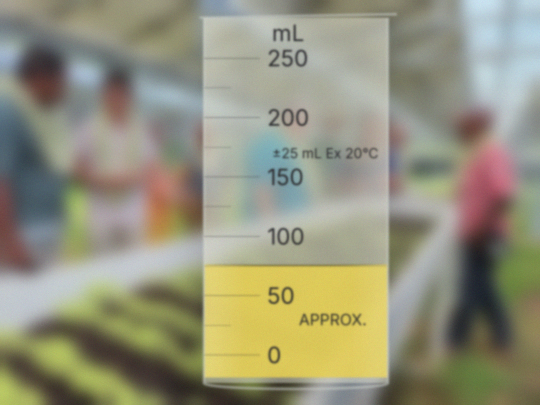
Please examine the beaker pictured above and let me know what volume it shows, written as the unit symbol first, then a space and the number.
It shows mL 75
